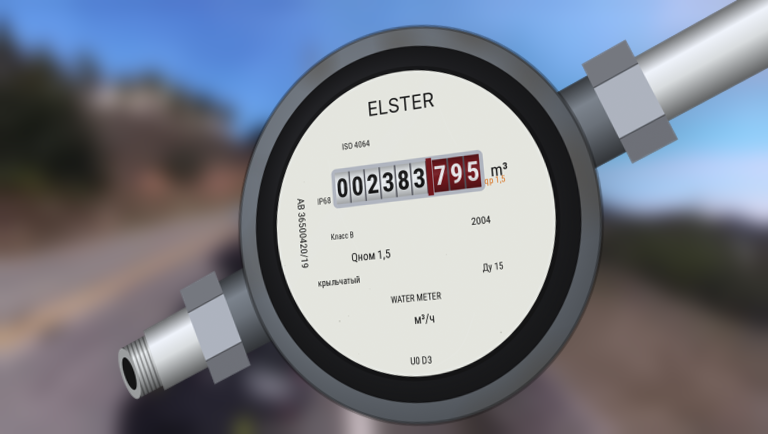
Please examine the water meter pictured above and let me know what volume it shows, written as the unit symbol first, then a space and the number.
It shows m³ 2383.795
